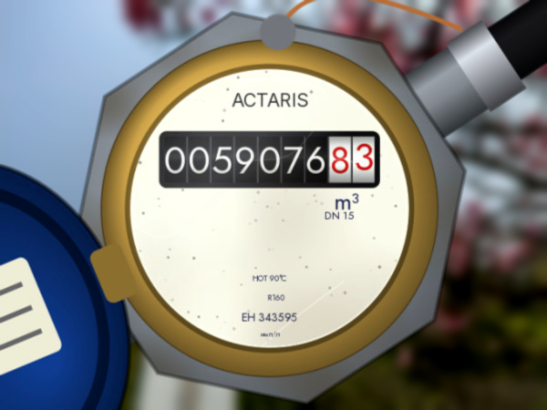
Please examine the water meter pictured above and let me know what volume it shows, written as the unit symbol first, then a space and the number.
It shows m³ 59076.83
